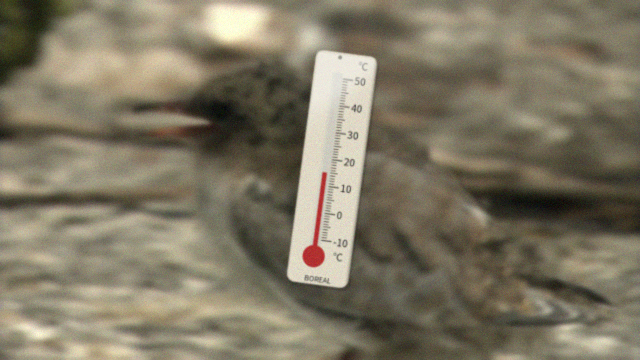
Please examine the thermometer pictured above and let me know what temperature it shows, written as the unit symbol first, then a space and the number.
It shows °C 15
